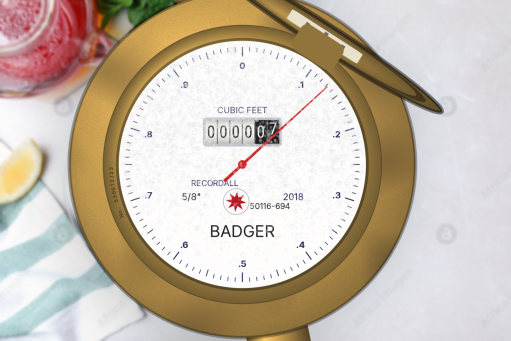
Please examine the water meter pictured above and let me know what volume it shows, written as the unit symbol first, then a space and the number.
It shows ft³ 7.13
